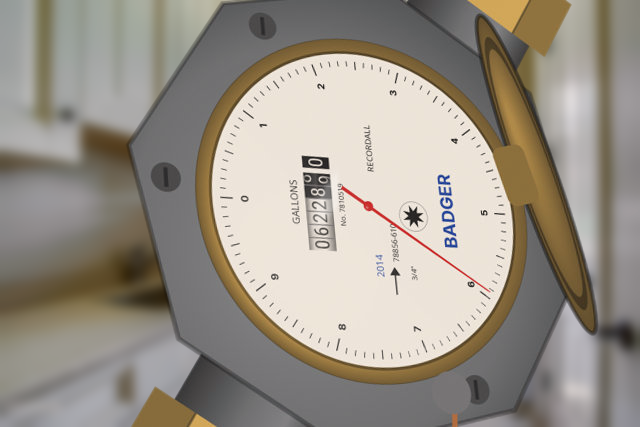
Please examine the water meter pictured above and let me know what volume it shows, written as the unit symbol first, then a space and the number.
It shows gal 622885.9
